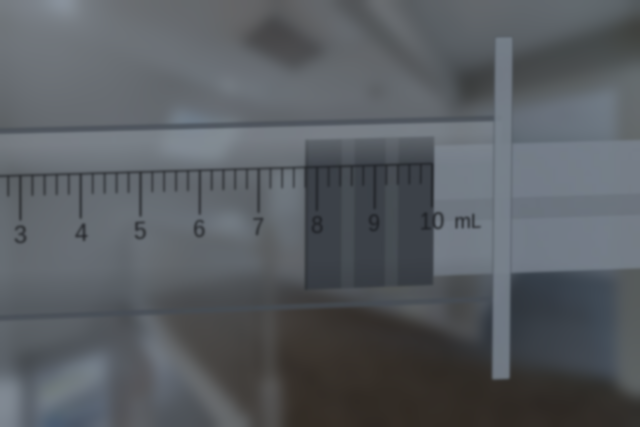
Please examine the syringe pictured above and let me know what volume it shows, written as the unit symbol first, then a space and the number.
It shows mL 7.8
